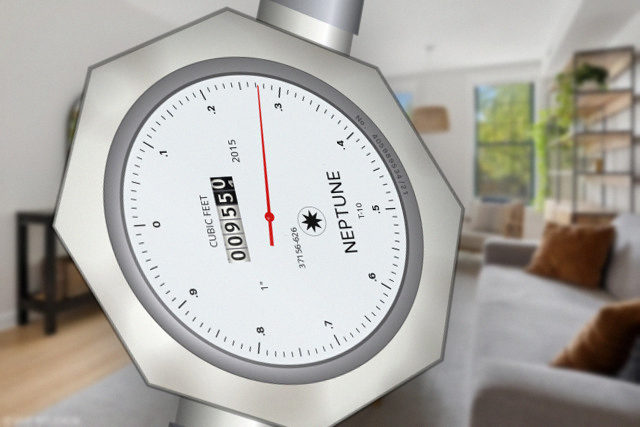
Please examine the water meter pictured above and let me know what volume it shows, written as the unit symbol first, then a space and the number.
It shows ft³ 9550.27
